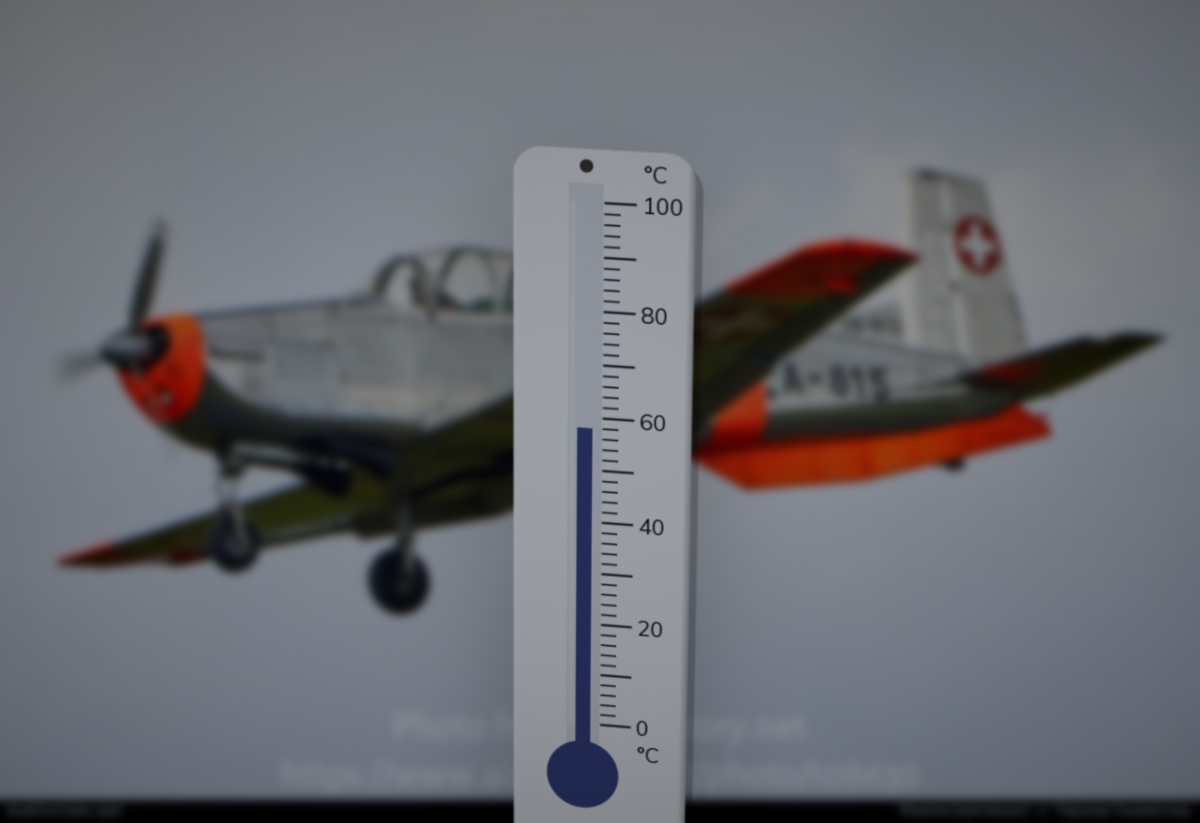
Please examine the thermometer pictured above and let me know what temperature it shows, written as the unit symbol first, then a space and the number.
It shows °C 58
